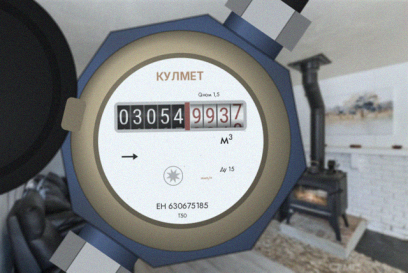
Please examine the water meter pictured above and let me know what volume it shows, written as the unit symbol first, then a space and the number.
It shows m³ 3054.9937
